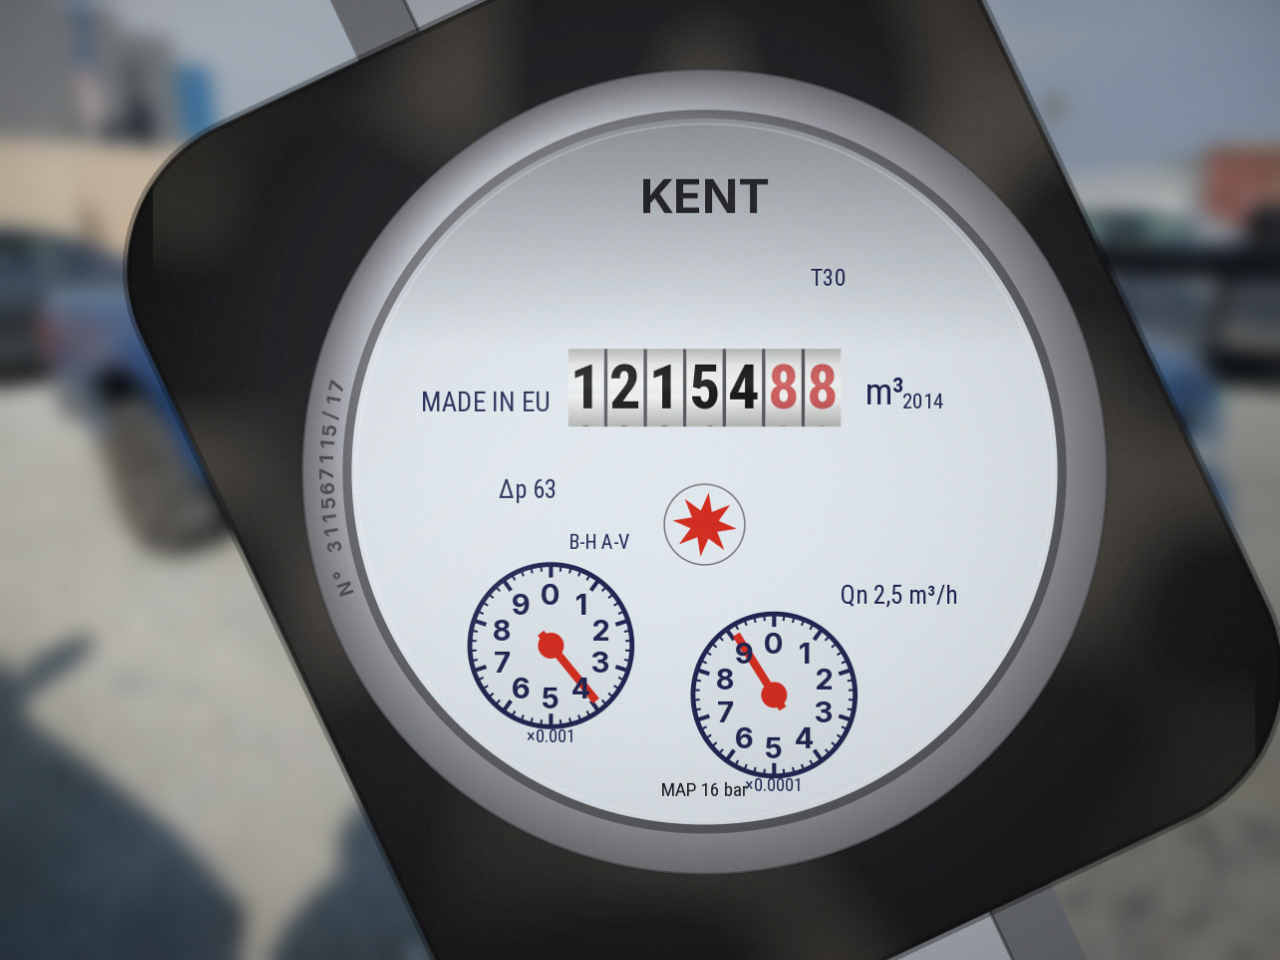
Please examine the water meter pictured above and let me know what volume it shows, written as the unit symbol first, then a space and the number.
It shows m³ 12154.8839
